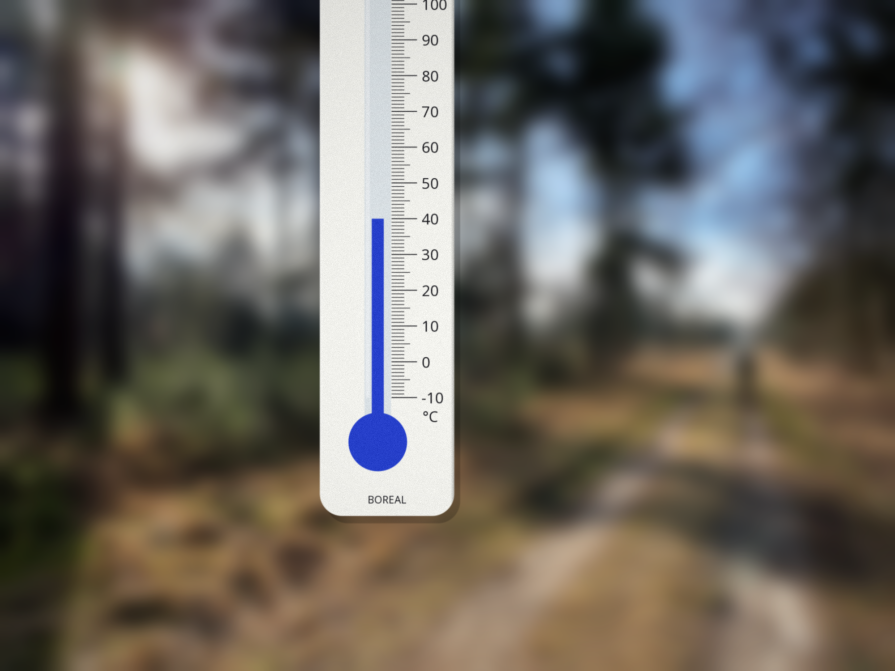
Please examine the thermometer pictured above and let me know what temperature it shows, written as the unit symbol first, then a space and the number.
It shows °C 40
